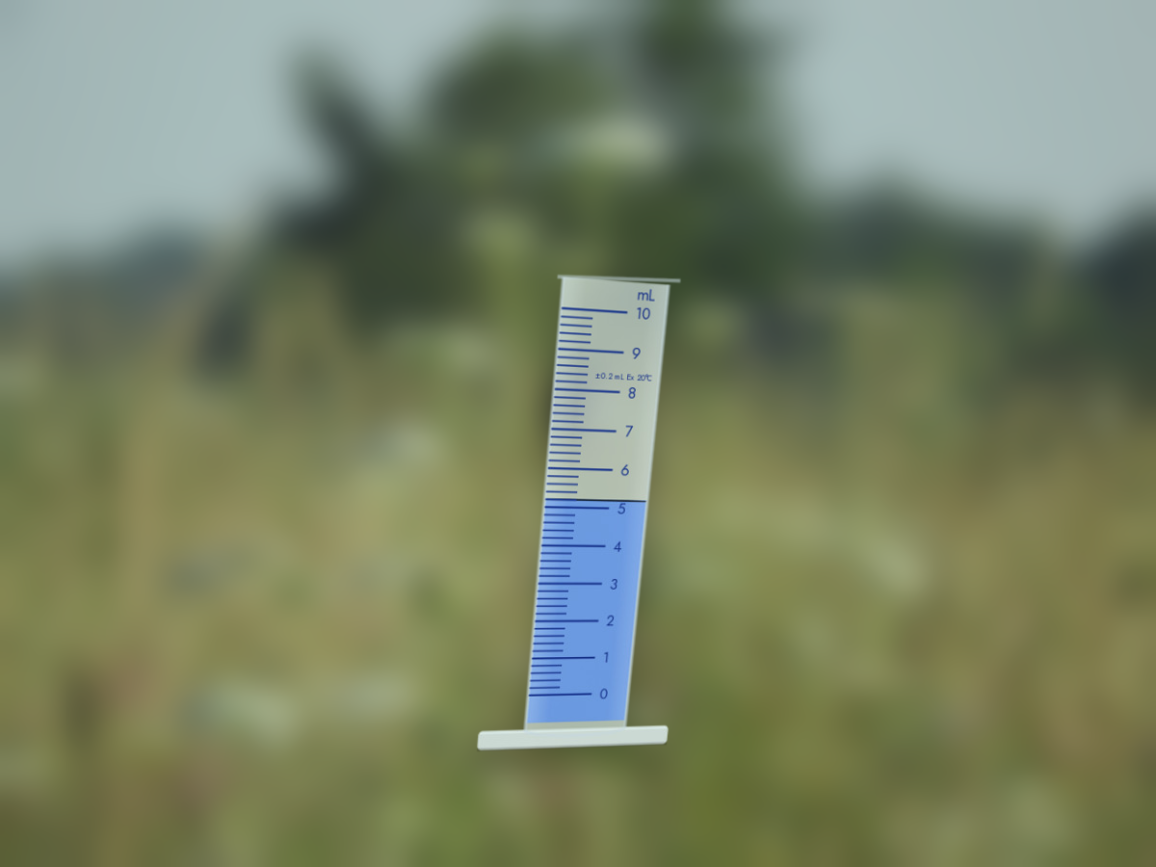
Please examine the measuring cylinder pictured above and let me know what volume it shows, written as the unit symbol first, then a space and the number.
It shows mL 5.2
